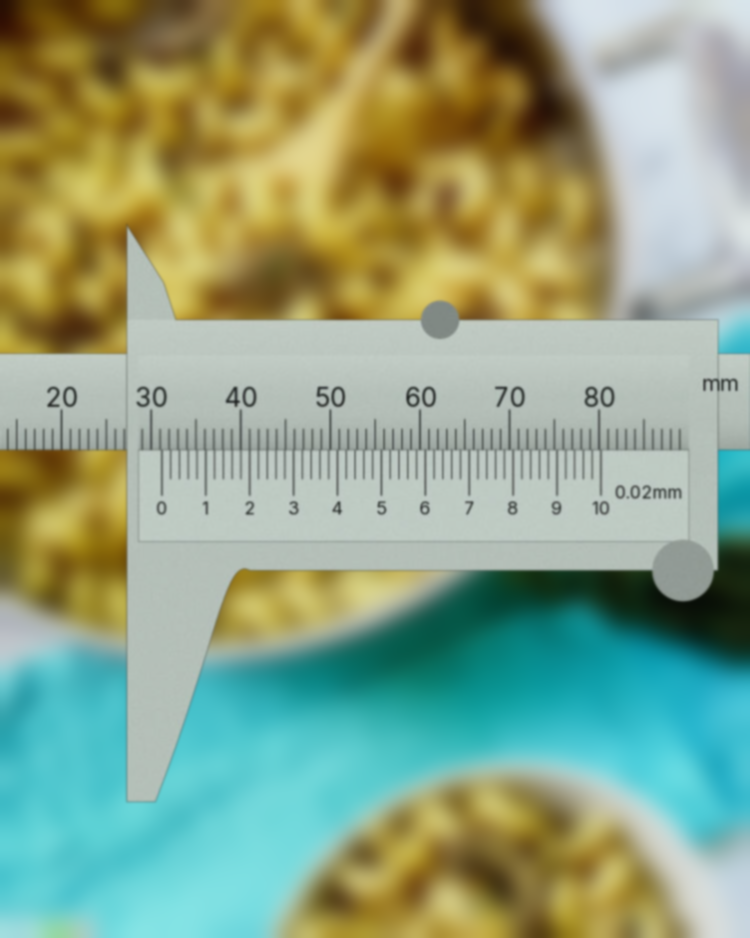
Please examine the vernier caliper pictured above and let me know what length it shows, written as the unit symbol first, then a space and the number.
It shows mm 31.2
